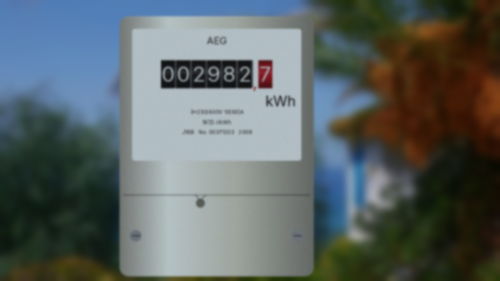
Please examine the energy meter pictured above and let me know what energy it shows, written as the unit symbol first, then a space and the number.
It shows kWh 2982.7
